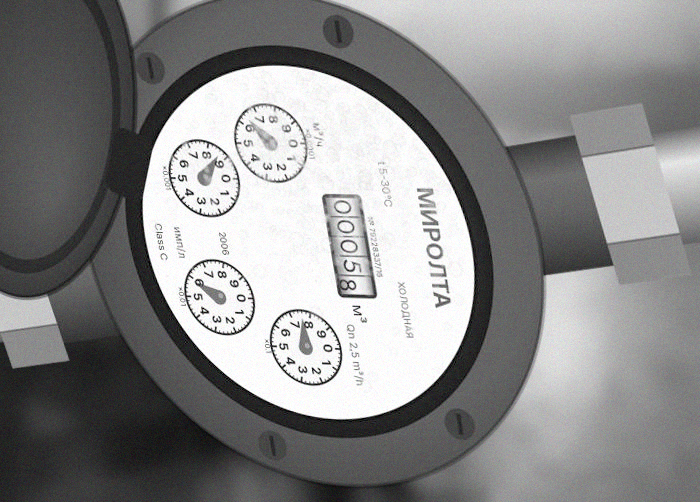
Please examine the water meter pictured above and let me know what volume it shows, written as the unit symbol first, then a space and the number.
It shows m³ 57.7586
